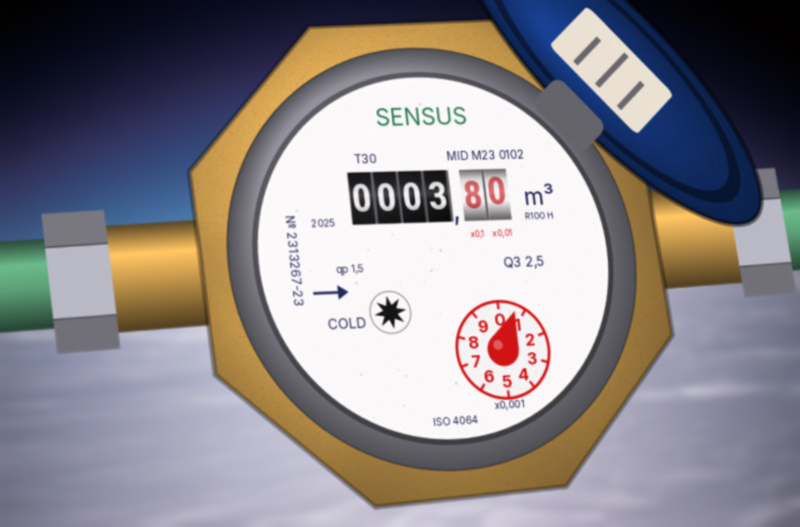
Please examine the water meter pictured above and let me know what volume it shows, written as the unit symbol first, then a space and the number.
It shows m³ 3.800
